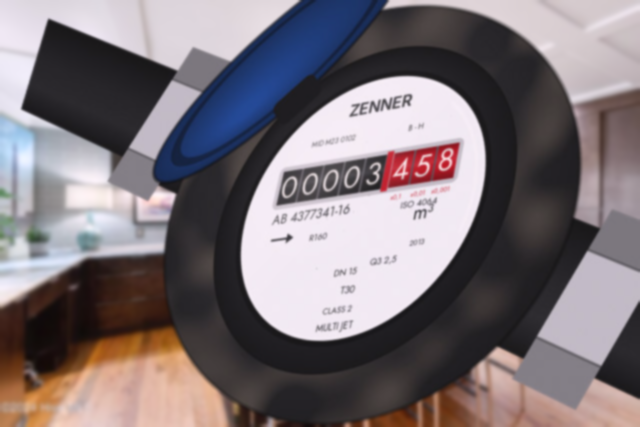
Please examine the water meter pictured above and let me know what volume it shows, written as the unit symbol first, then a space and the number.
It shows m³ 3.458
